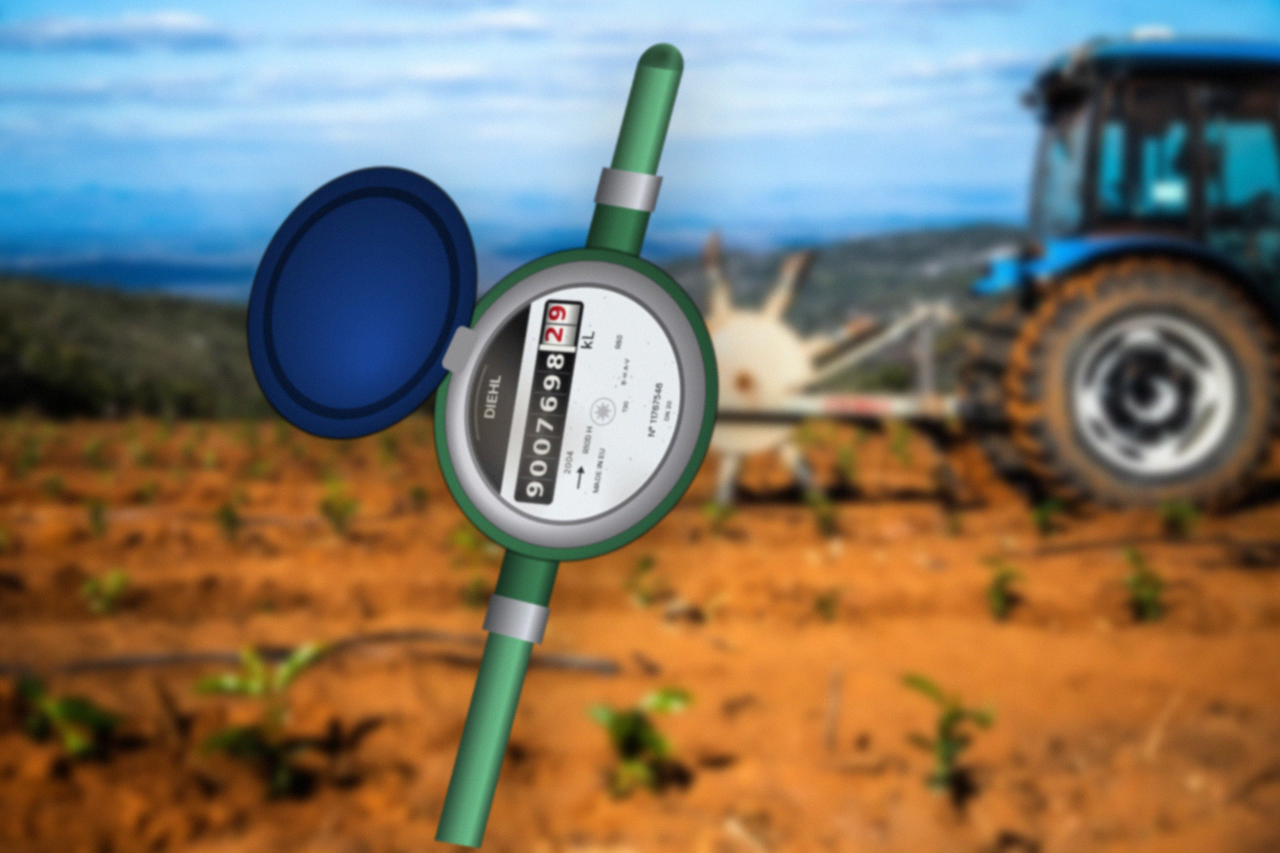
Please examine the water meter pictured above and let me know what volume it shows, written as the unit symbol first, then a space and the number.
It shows kL 9007698.29
